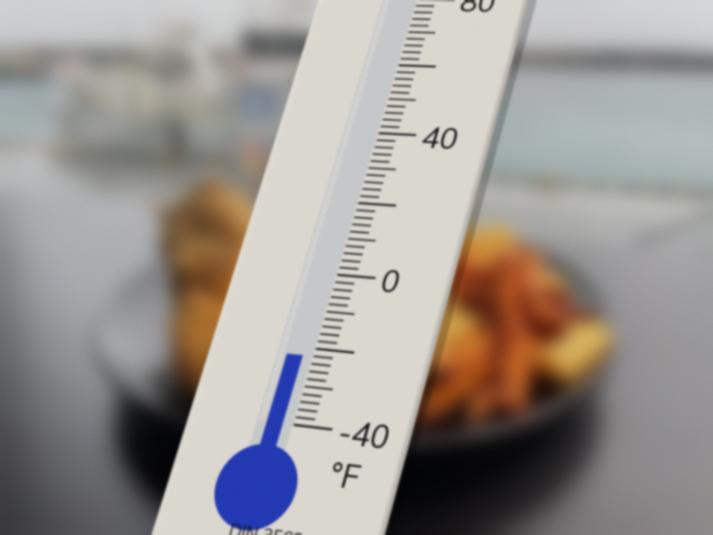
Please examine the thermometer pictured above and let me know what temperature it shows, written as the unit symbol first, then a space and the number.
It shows °F -22
